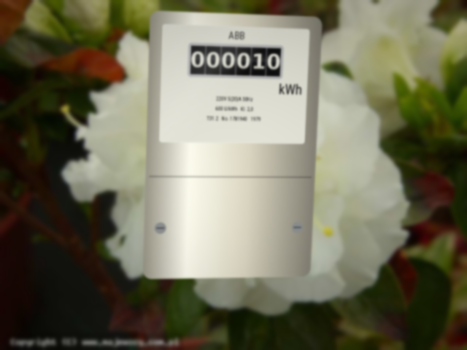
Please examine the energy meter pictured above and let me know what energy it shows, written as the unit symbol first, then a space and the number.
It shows kWh 10
